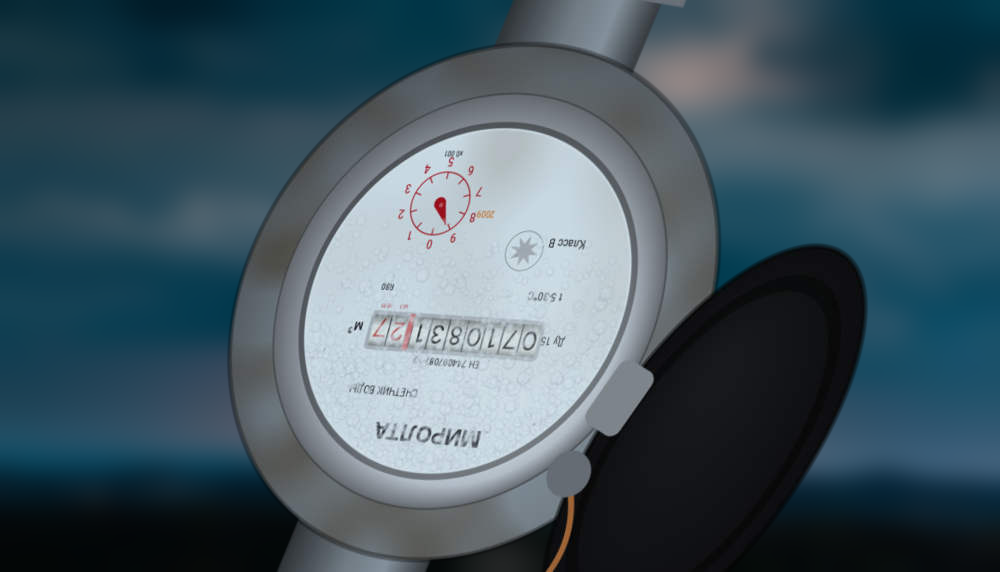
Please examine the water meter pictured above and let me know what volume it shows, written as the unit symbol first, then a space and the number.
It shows m³ 710831.269
